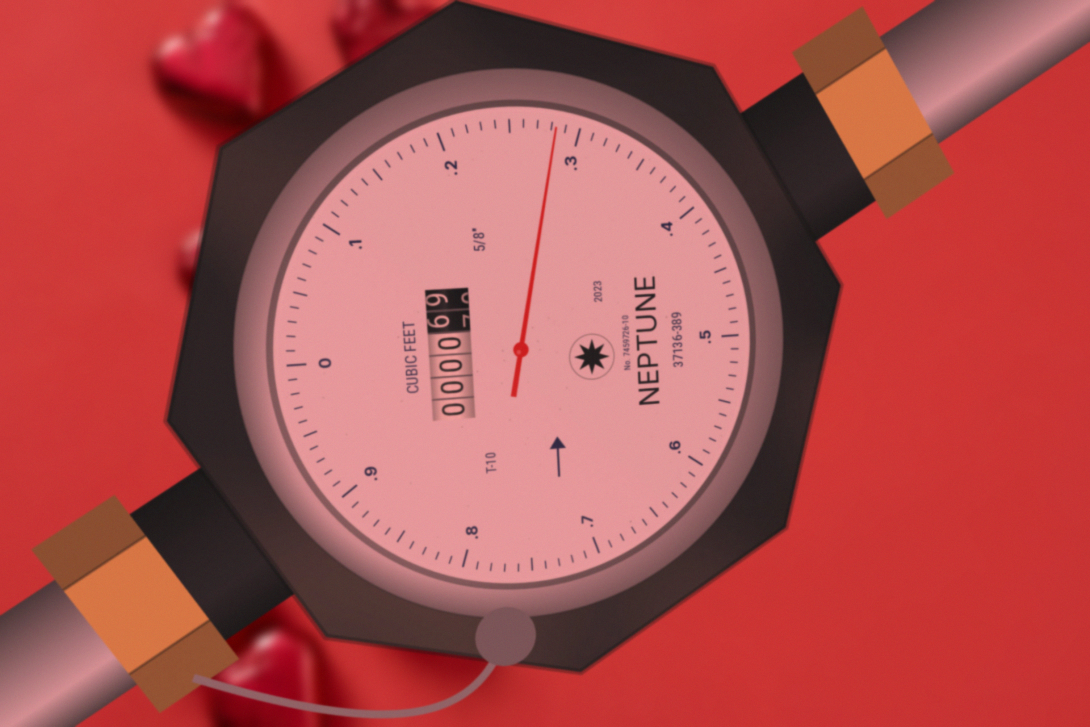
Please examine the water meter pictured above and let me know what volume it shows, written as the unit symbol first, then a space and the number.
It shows ft³ 69.28
